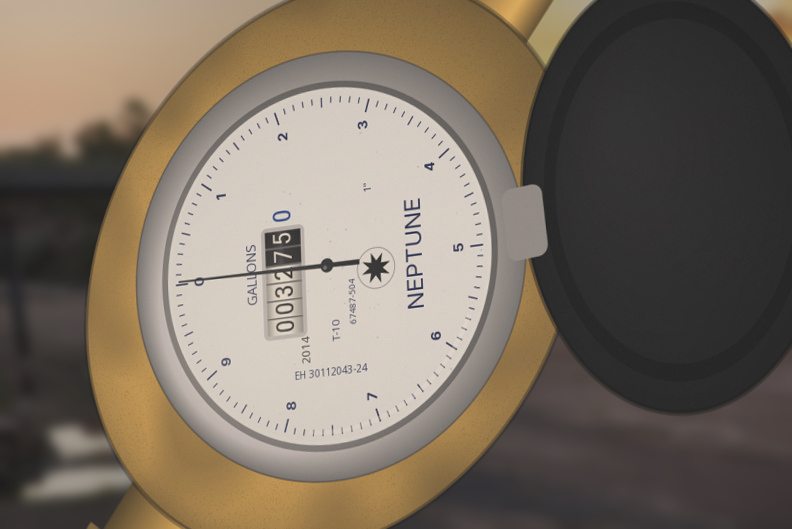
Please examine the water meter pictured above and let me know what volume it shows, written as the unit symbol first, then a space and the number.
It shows gal 32750.0
